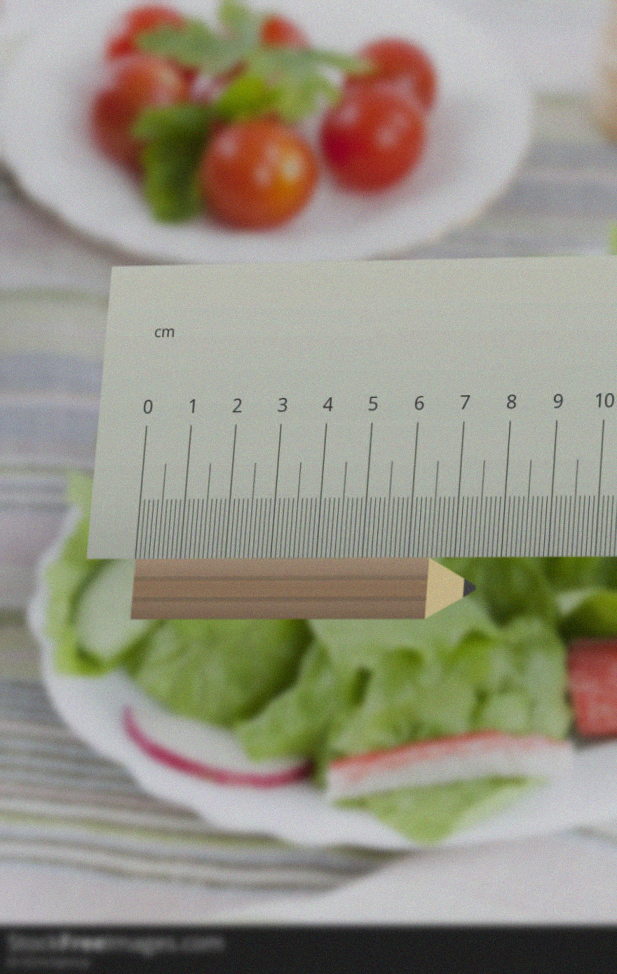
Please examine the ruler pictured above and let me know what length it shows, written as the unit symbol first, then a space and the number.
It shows cm 7.5
